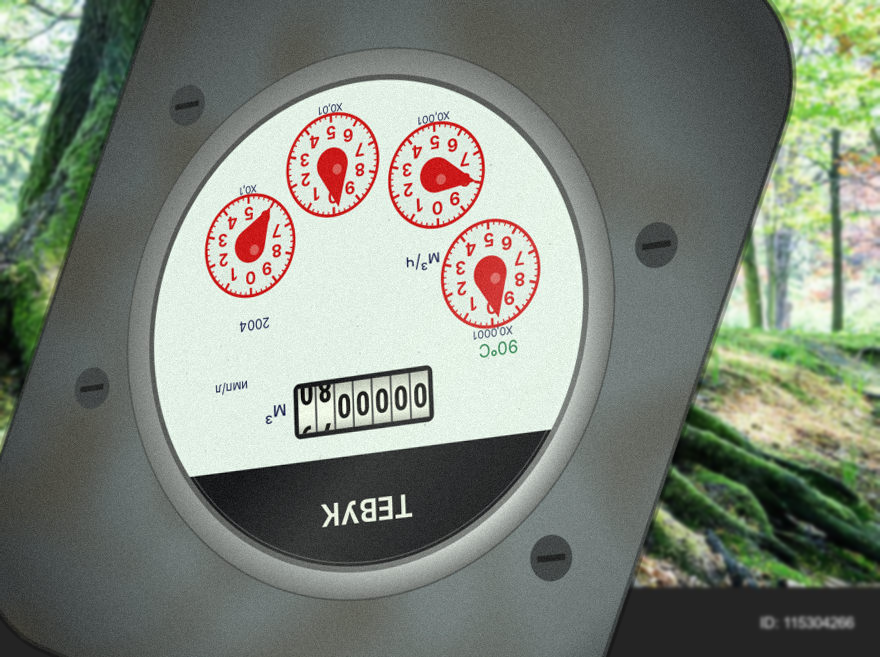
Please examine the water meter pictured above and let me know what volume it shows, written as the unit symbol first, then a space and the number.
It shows m³ 79.5979
